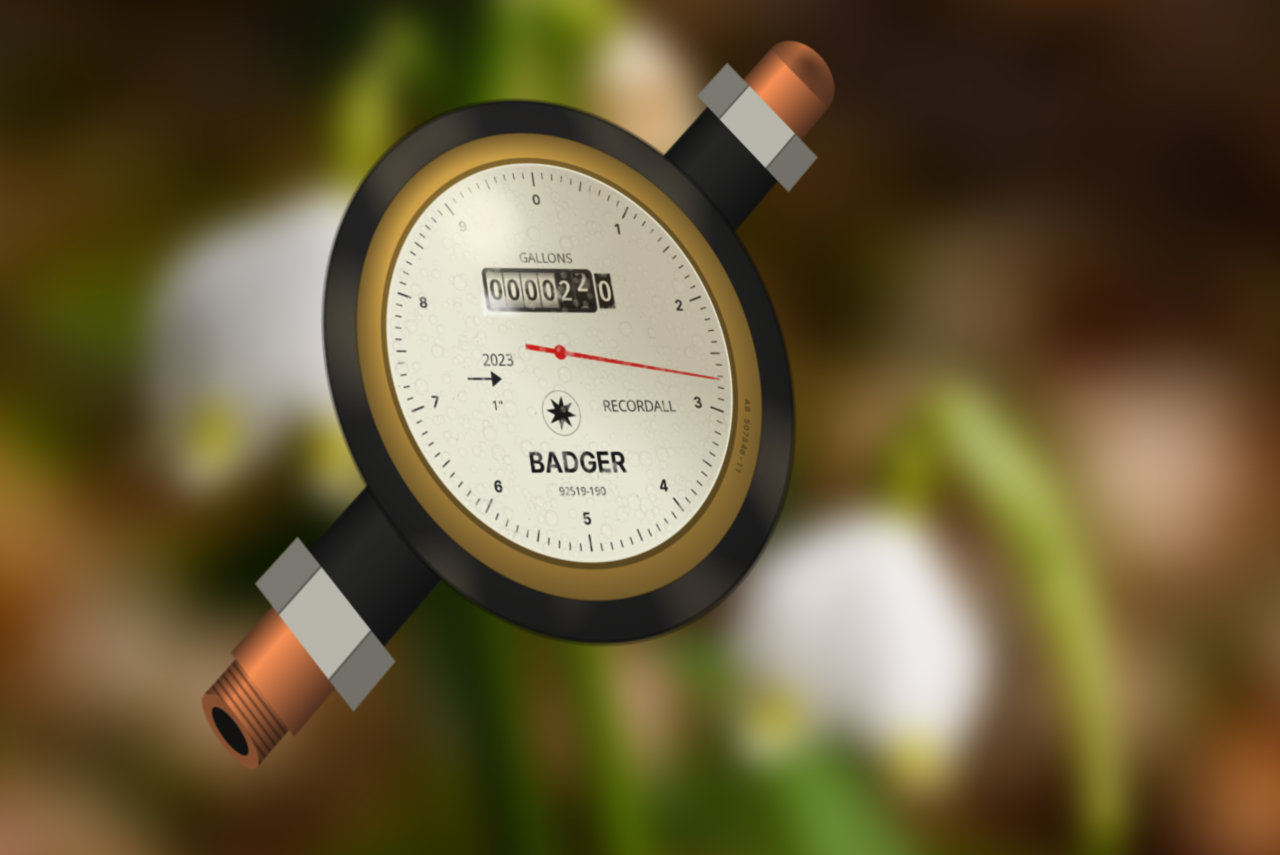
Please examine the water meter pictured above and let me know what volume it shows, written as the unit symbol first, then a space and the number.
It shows gal 222.7
